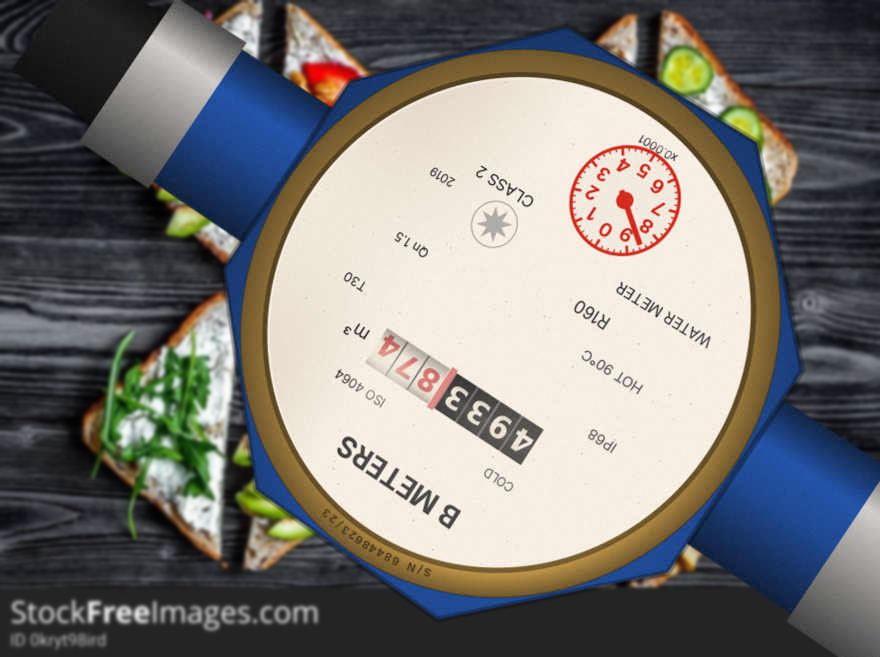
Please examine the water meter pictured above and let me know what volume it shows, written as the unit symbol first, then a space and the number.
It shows m³ 4933.8738
